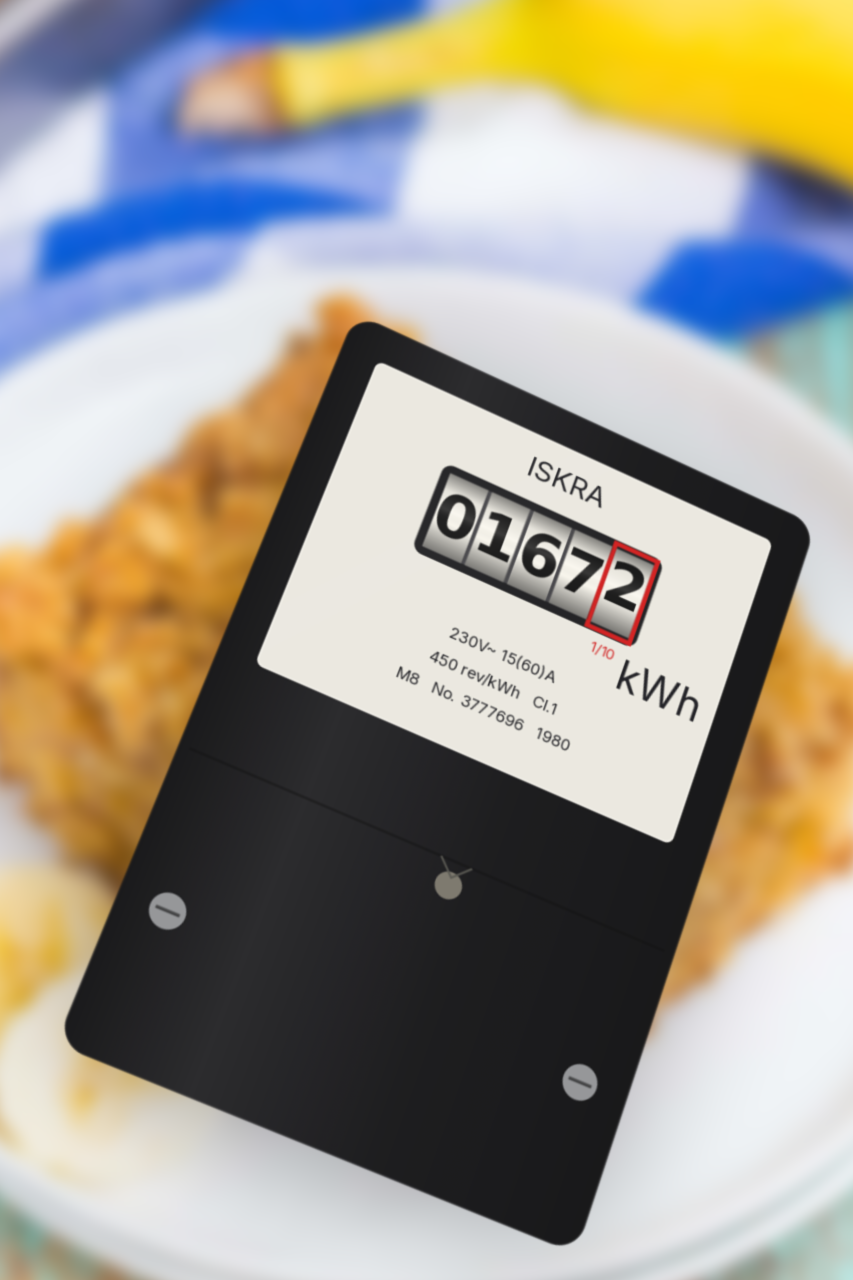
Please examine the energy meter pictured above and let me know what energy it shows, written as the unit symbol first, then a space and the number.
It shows kWh 167.2
